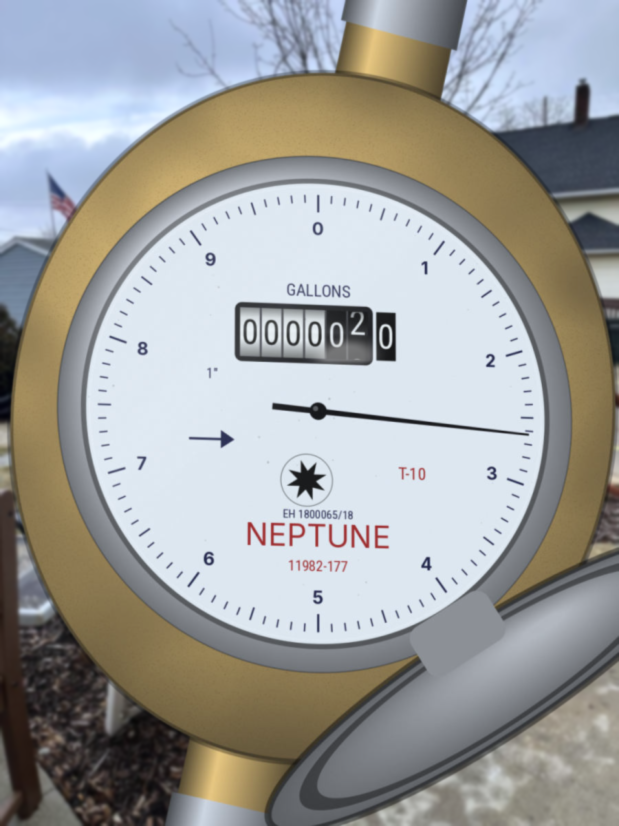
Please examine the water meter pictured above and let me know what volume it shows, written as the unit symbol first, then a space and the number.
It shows gal 22.6
